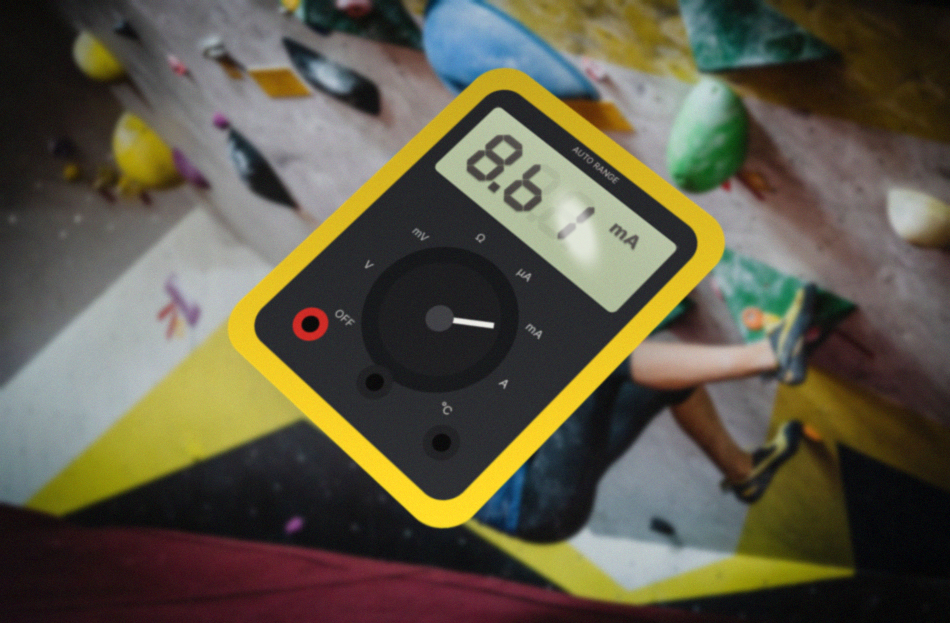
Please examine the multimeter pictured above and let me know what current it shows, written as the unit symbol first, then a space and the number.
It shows mA 8.61
